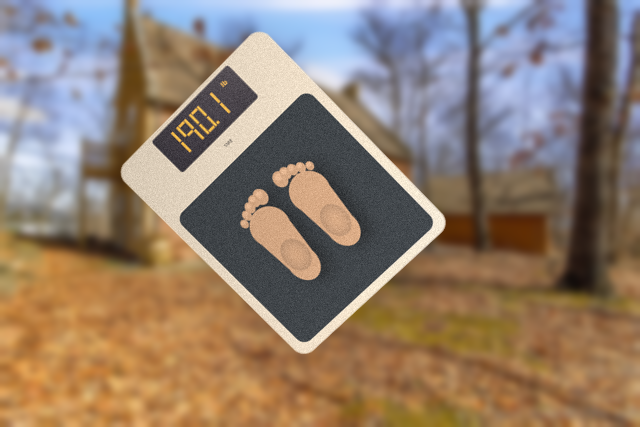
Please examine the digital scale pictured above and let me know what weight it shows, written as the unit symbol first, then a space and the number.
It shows lb 190.1
